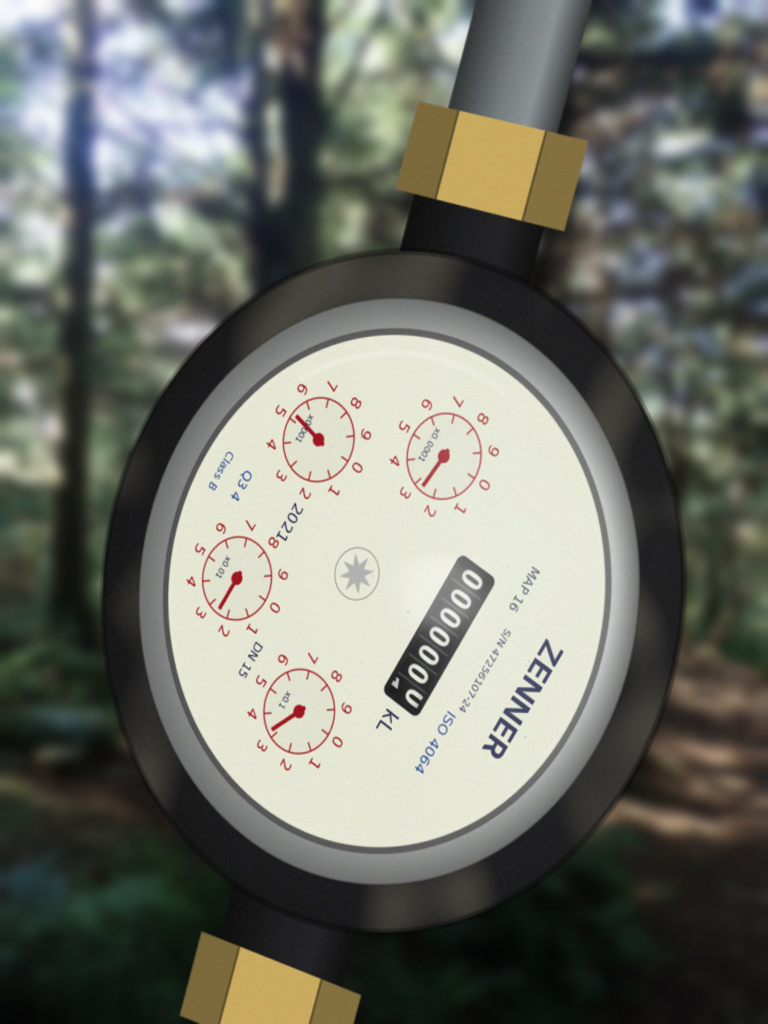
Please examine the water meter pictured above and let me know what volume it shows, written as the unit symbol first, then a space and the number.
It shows kL 0.3252
